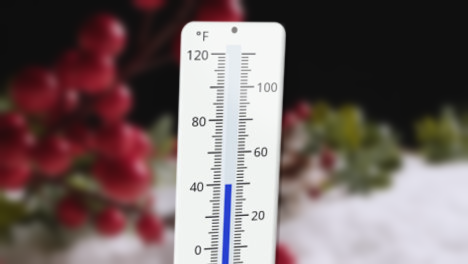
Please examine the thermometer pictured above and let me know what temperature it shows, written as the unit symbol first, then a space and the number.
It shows °F 40
